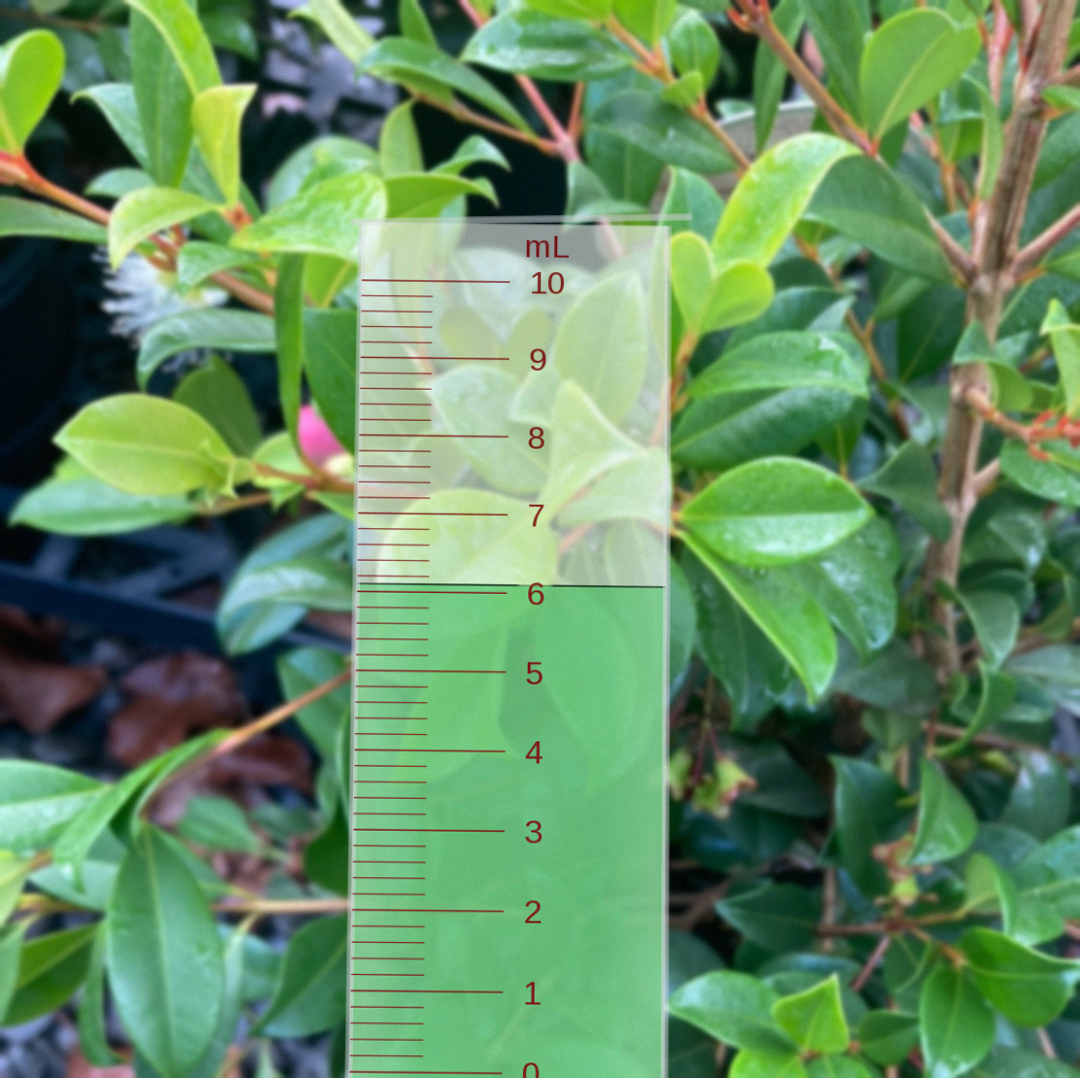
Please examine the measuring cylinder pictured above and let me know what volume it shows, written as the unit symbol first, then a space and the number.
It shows mL 6.1
